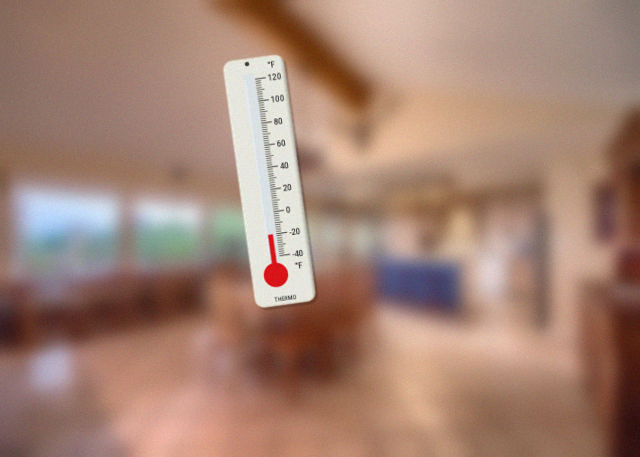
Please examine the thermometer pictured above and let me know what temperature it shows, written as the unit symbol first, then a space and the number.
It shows °F -20
